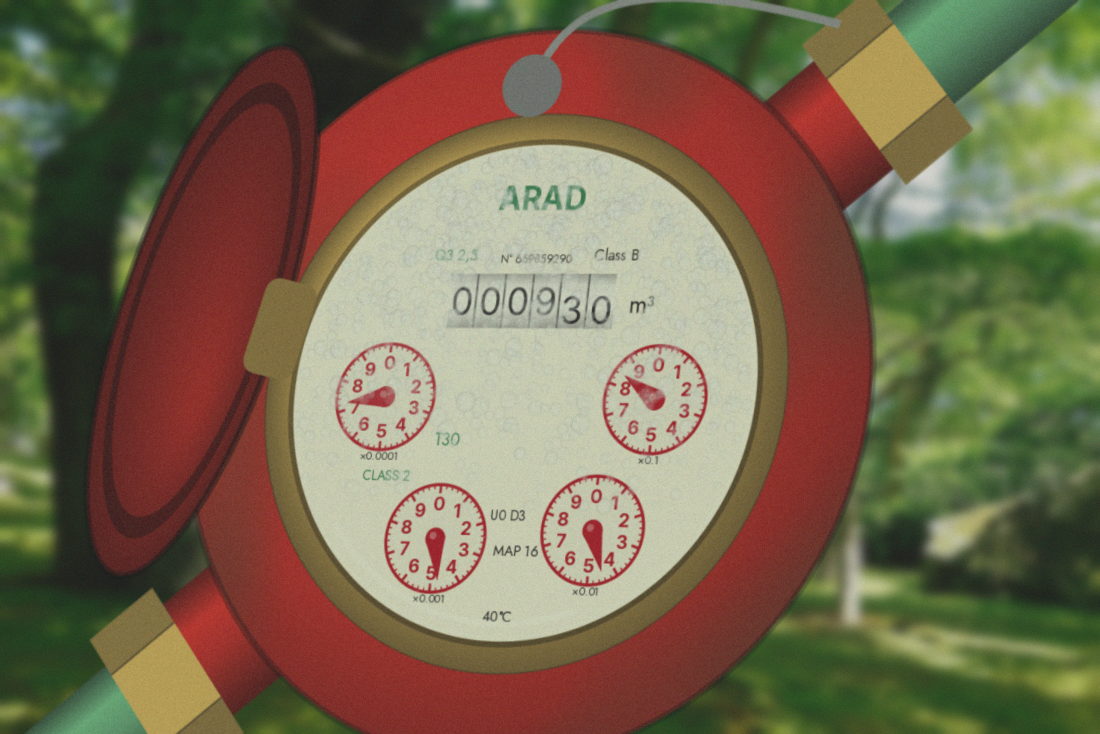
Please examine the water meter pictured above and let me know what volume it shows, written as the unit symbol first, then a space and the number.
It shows m³ 929.8447
